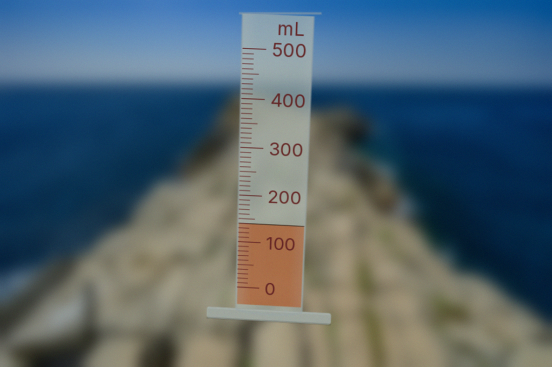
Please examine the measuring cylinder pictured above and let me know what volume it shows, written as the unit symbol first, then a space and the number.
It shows mL 140
